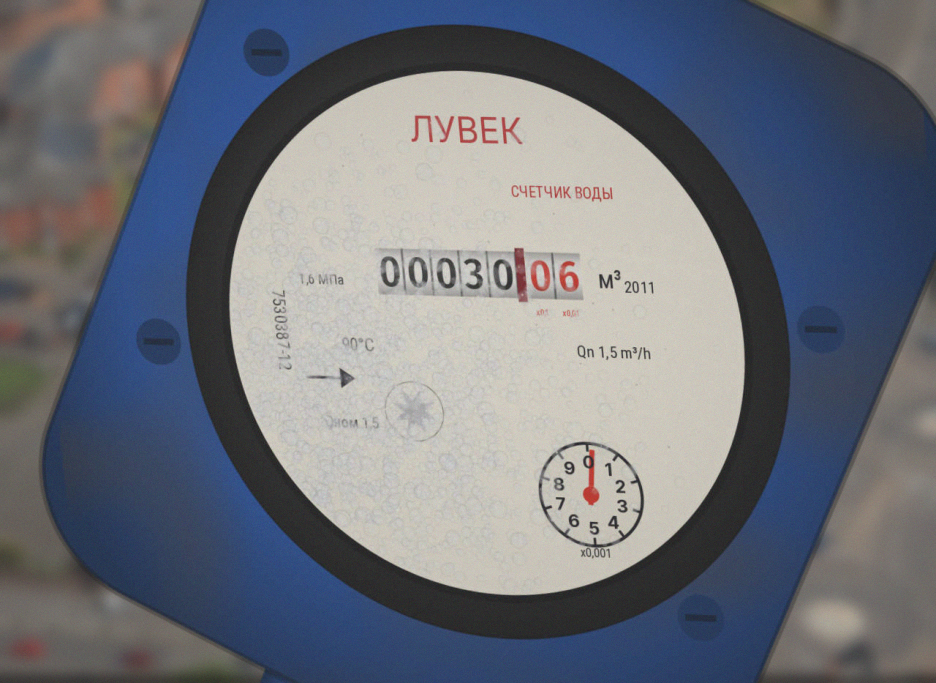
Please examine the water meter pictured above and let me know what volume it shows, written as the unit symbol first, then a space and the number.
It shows m³ 30.060
